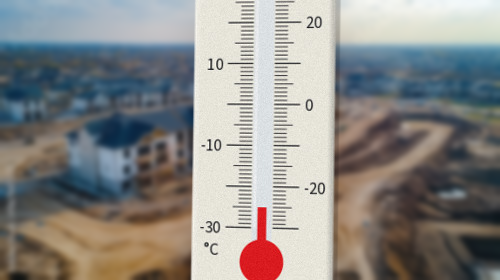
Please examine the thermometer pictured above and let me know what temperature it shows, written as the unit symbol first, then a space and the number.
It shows °C -25
